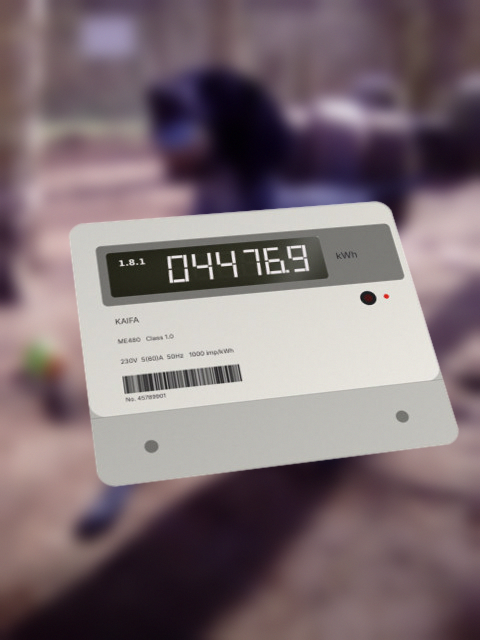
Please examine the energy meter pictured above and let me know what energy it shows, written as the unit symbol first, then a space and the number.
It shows kWh 4476.9
